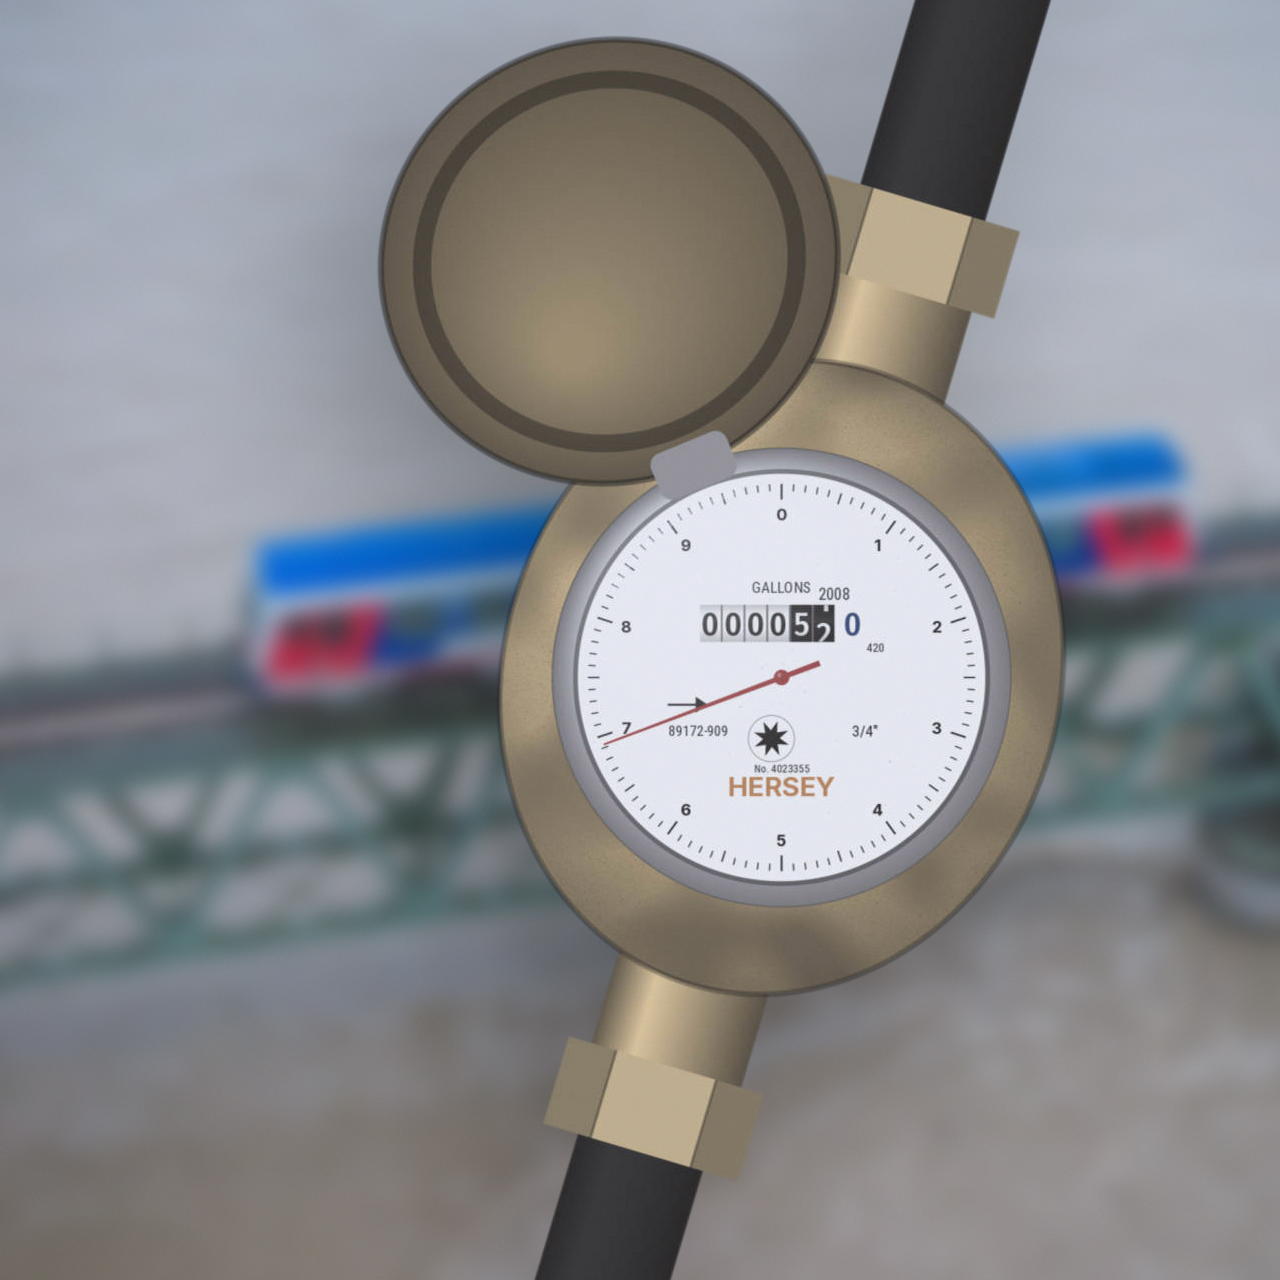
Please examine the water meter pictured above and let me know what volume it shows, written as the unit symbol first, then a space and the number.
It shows gal 516.9
